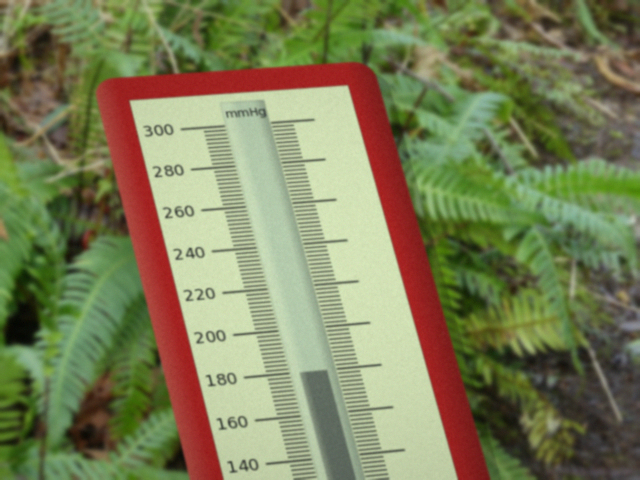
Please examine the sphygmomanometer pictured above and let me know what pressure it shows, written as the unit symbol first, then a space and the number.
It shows mmHg 180
